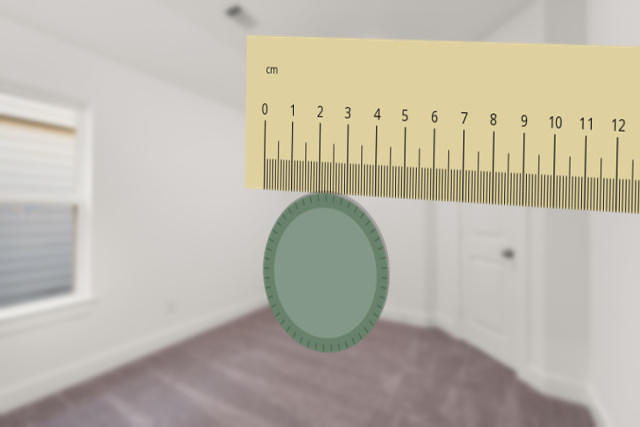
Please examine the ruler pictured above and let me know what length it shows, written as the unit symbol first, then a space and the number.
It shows cm 4.5
